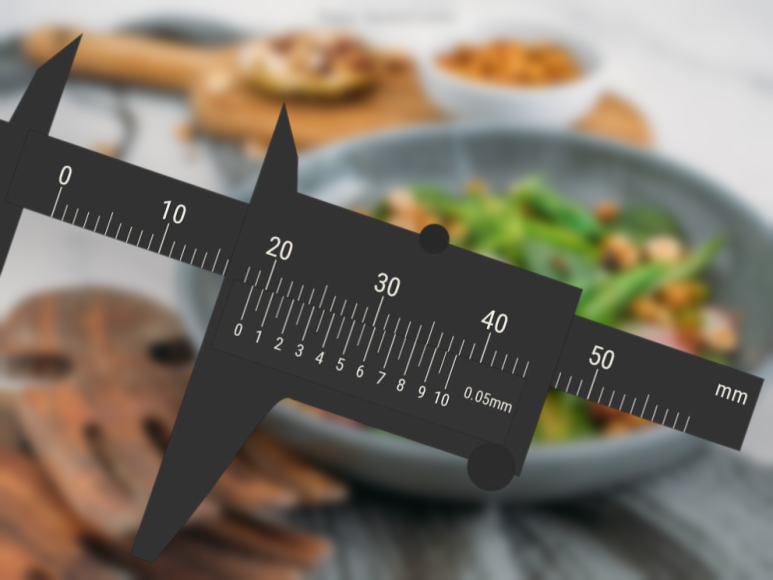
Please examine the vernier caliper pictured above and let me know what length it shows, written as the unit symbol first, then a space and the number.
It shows mm 18.8
